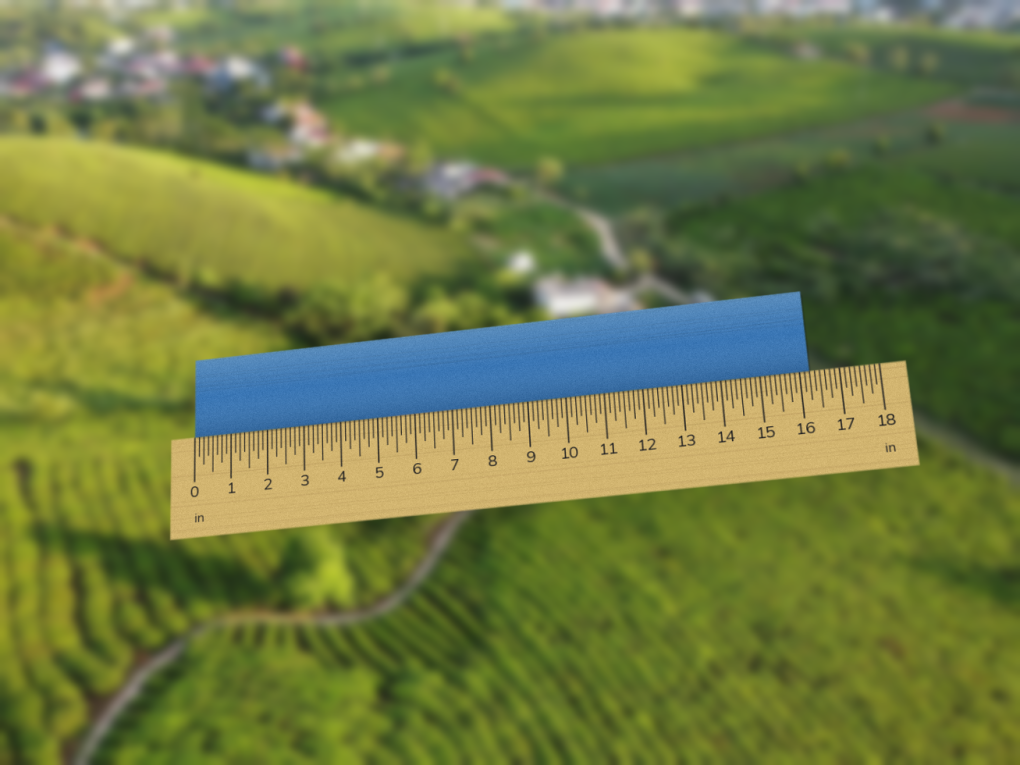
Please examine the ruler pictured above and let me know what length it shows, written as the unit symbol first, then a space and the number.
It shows in 16.25
